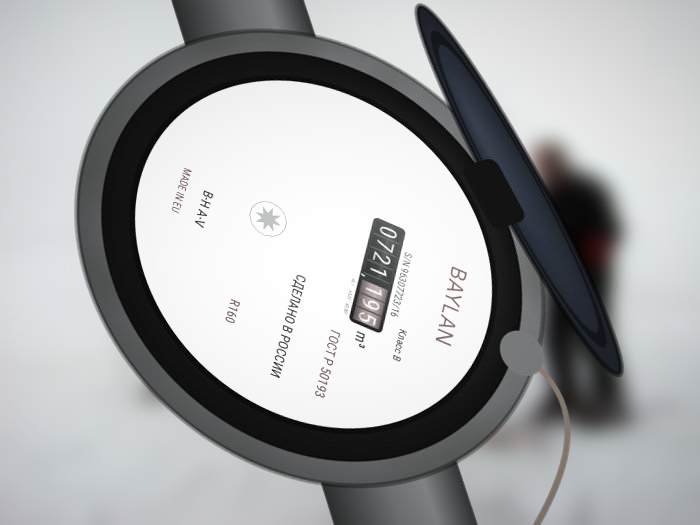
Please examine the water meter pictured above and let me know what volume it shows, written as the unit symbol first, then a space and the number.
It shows m³ 721.195
